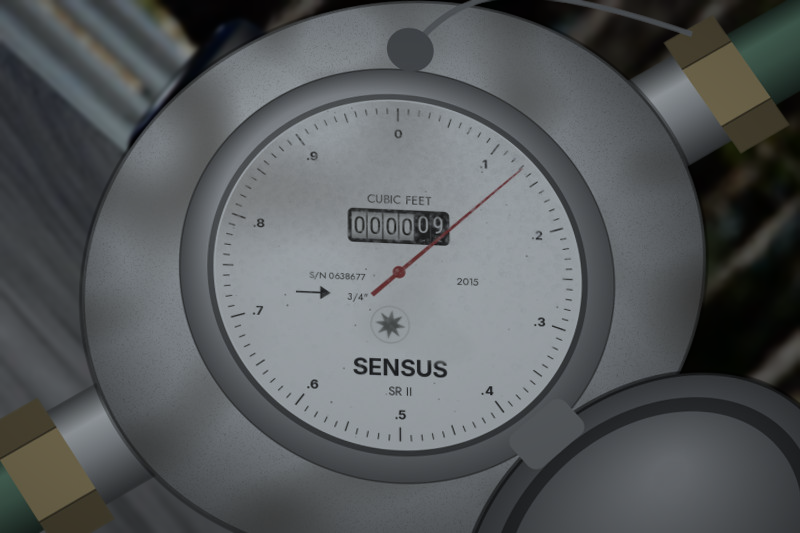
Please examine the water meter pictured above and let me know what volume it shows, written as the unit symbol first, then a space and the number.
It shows ft³ 9.13
